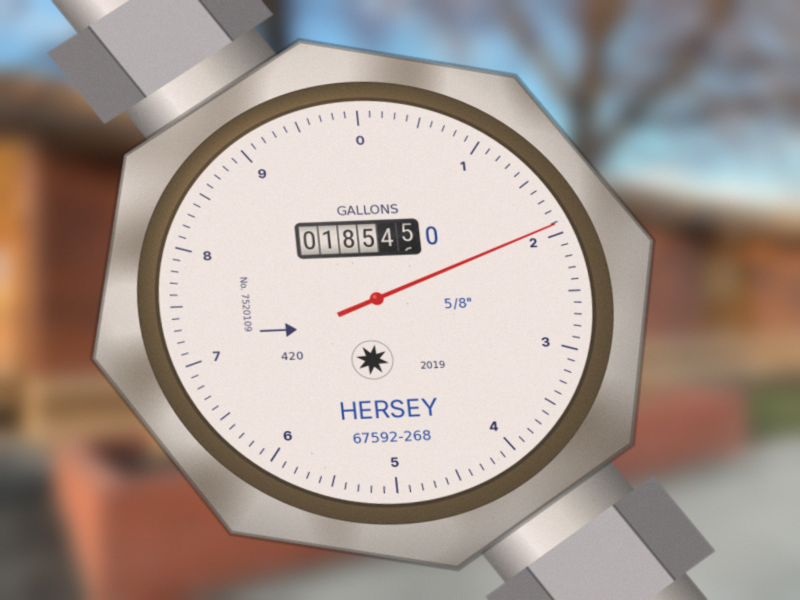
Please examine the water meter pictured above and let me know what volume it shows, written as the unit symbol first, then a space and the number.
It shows gal 185451.9
